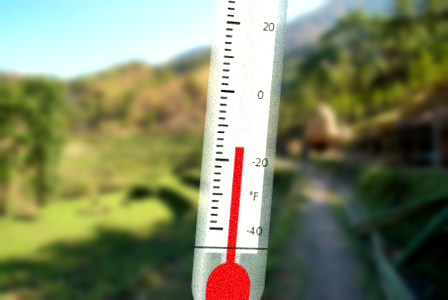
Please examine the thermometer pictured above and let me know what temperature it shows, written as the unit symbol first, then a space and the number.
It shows °F -16
